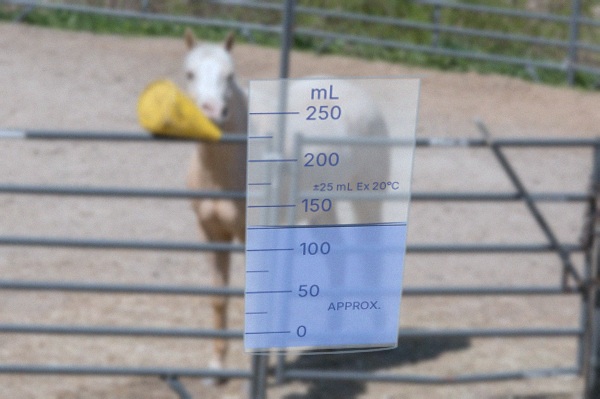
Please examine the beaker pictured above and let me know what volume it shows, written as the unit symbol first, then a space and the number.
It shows mL 125
